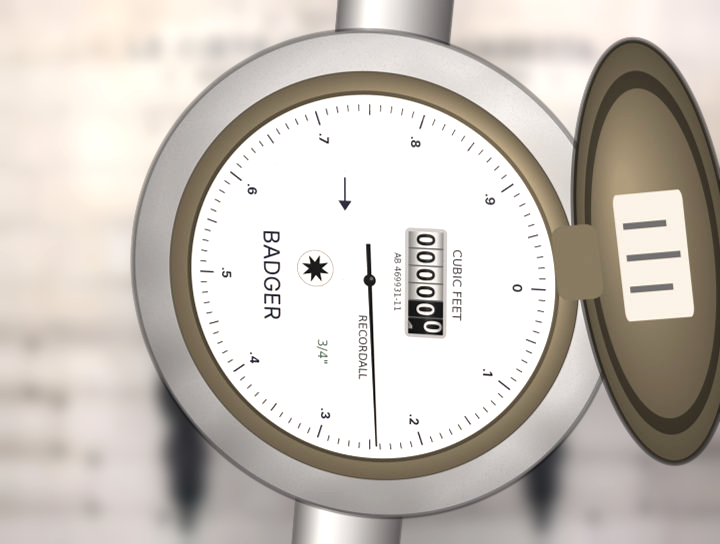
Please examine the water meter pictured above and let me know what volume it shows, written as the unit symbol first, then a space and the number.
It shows ft³ 0.24
